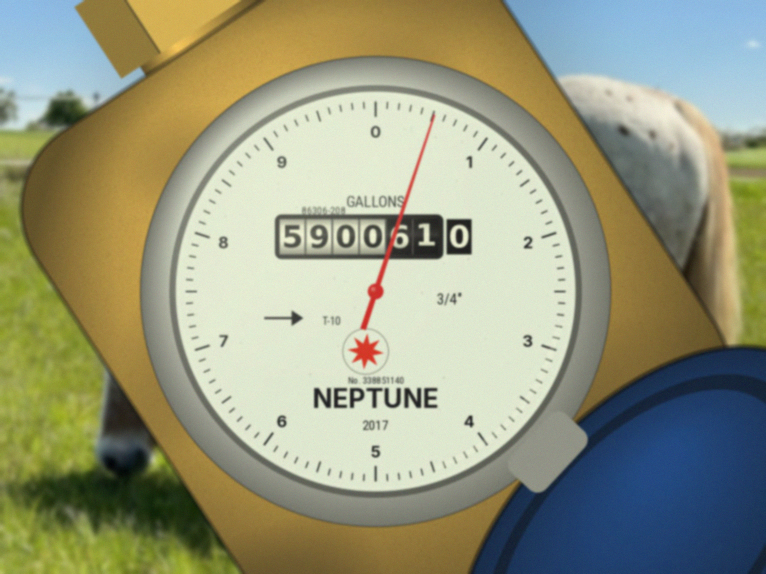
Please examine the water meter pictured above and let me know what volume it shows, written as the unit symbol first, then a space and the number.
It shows gal 5900610.5
